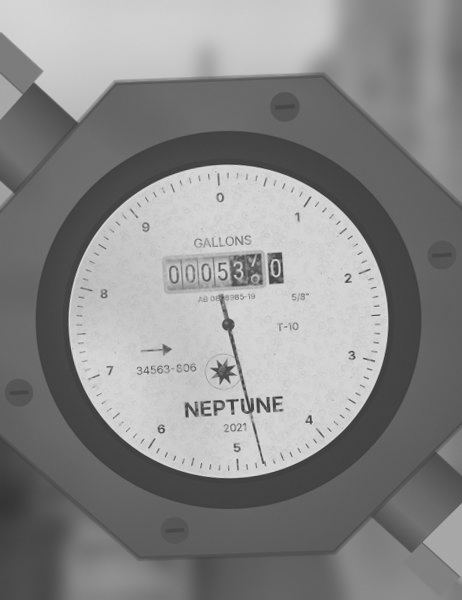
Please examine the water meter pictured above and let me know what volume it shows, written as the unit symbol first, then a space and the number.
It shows gal 5374.7
